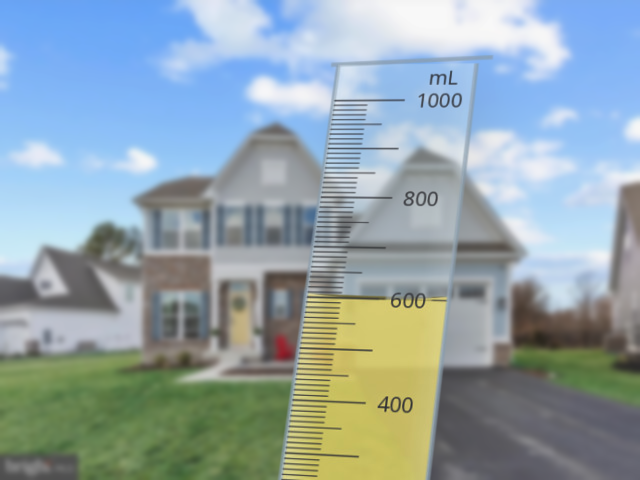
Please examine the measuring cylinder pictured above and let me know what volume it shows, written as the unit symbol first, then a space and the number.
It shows mL 600
